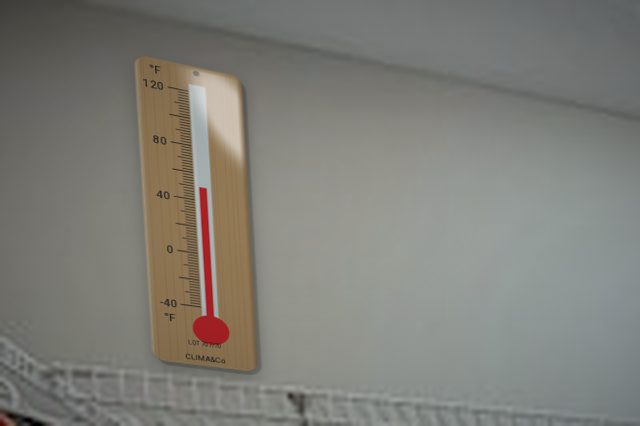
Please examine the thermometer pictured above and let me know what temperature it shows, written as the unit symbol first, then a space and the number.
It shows °F 50
